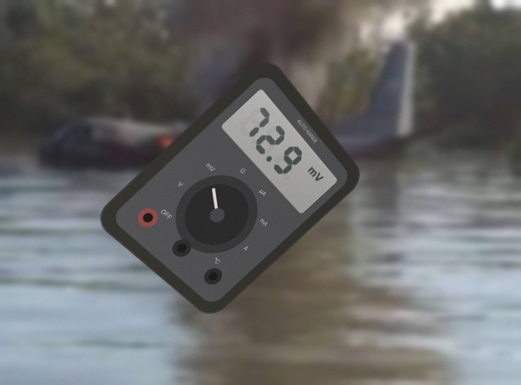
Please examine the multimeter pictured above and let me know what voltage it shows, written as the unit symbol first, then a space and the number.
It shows mV 72.9
